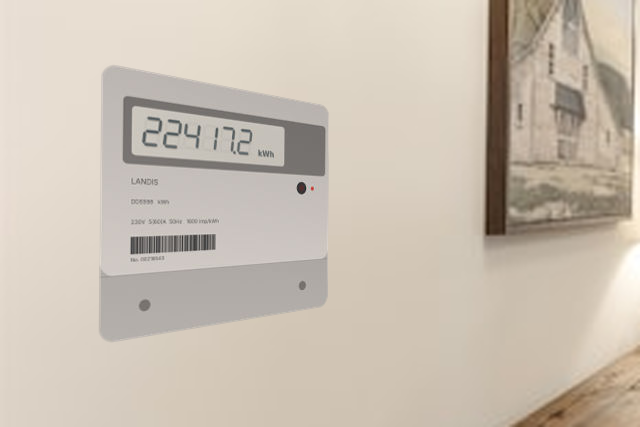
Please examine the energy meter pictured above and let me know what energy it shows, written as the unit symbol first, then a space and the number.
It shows kWh 22417.2
